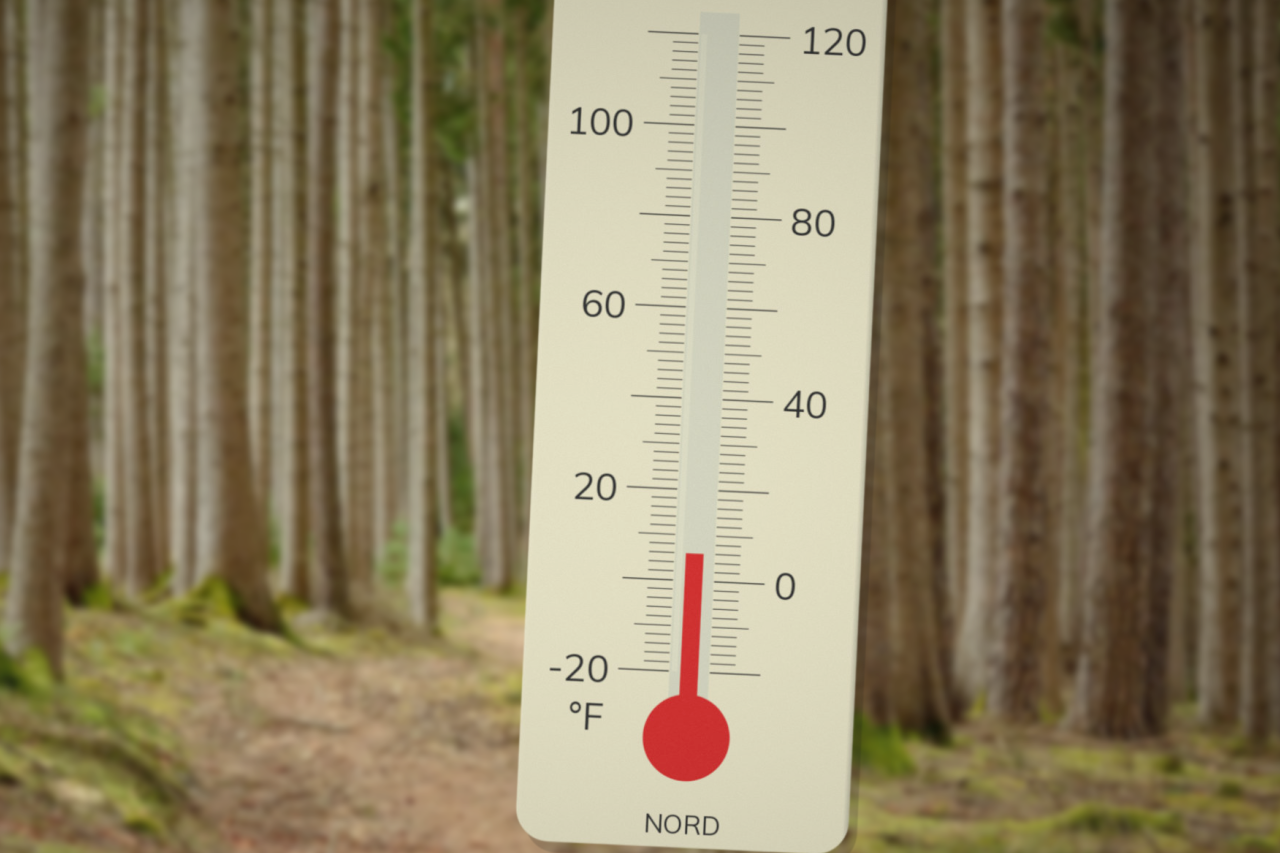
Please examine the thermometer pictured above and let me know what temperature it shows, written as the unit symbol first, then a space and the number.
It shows °F 6
